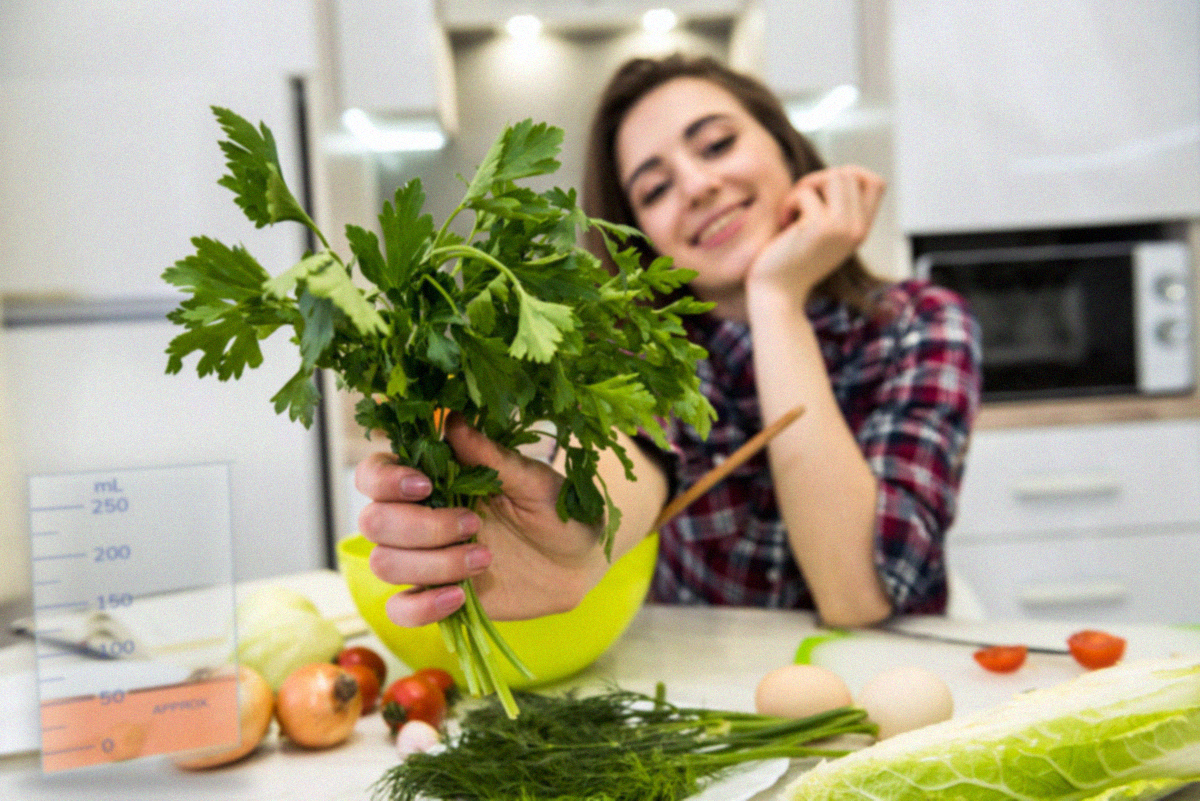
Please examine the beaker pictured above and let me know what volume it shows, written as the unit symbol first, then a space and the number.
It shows mL 50
